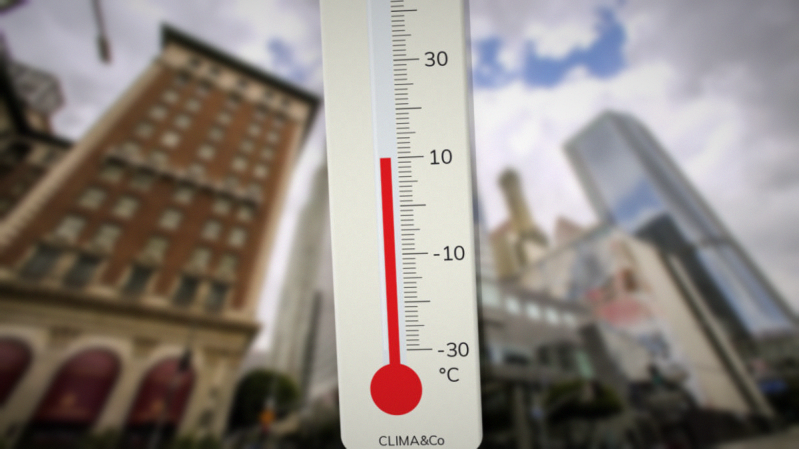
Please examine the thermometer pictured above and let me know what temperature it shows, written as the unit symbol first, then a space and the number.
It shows °C 10
